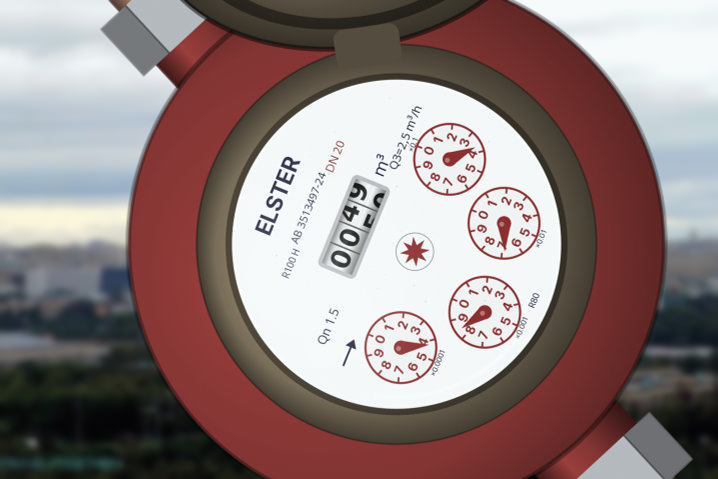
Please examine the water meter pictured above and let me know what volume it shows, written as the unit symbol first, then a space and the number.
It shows m³ 49.3684
